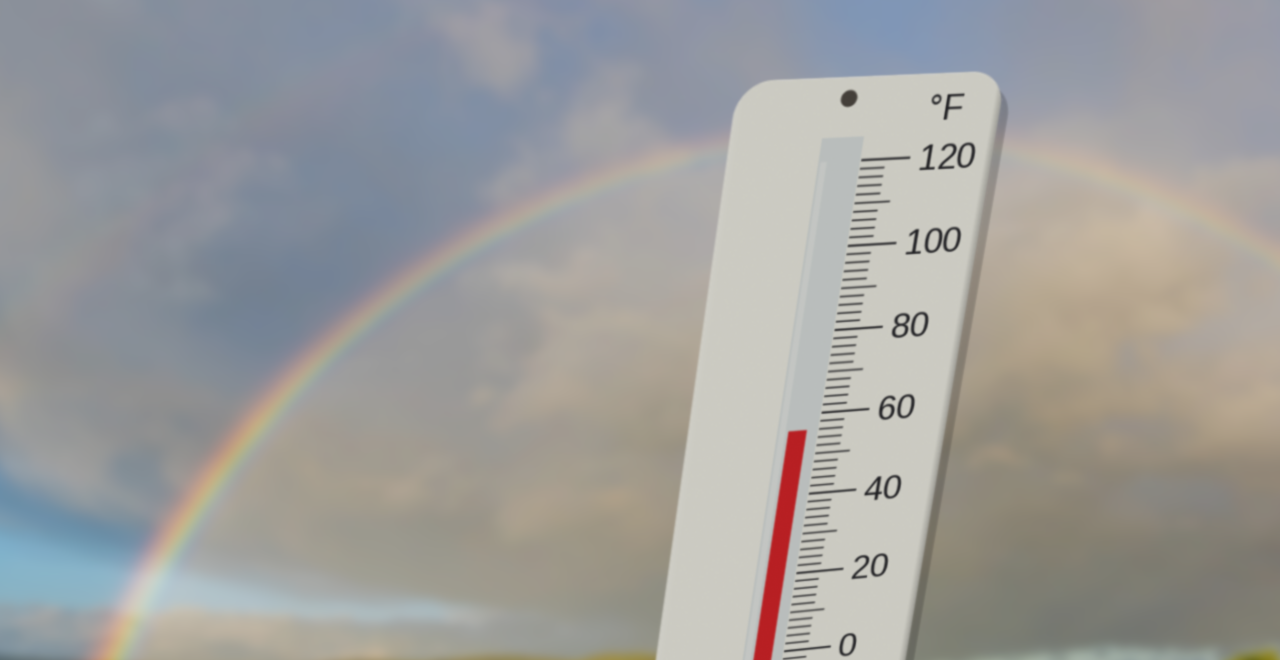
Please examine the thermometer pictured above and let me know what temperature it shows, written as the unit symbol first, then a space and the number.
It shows °F 56
